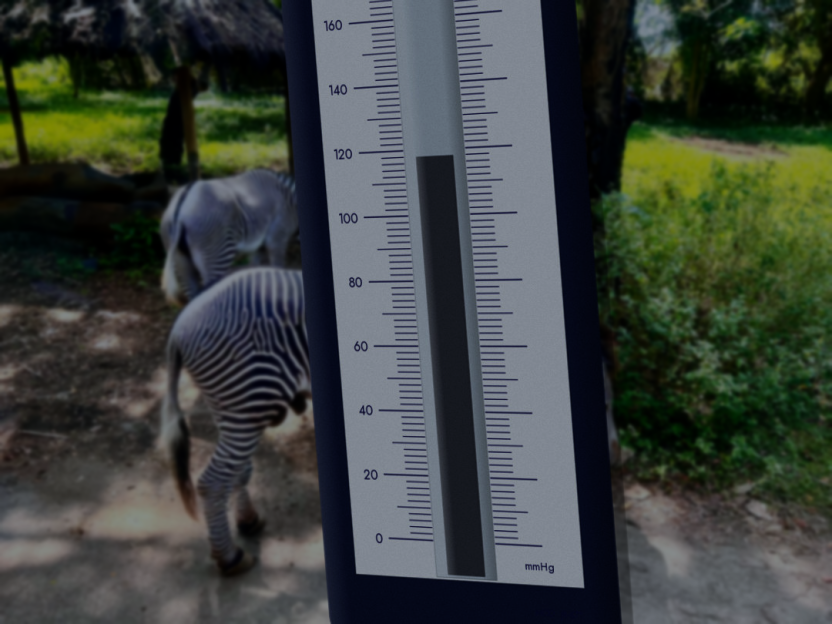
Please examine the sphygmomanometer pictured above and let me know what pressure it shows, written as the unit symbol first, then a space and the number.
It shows mmHg 118
